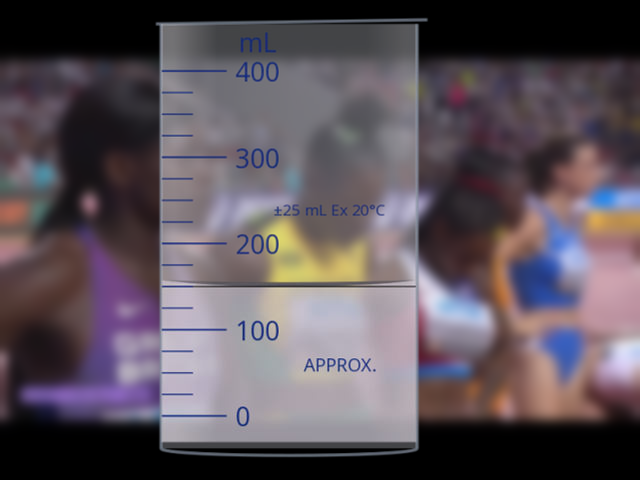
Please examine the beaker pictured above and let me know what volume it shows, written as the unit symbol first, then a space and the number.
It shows mL 150
